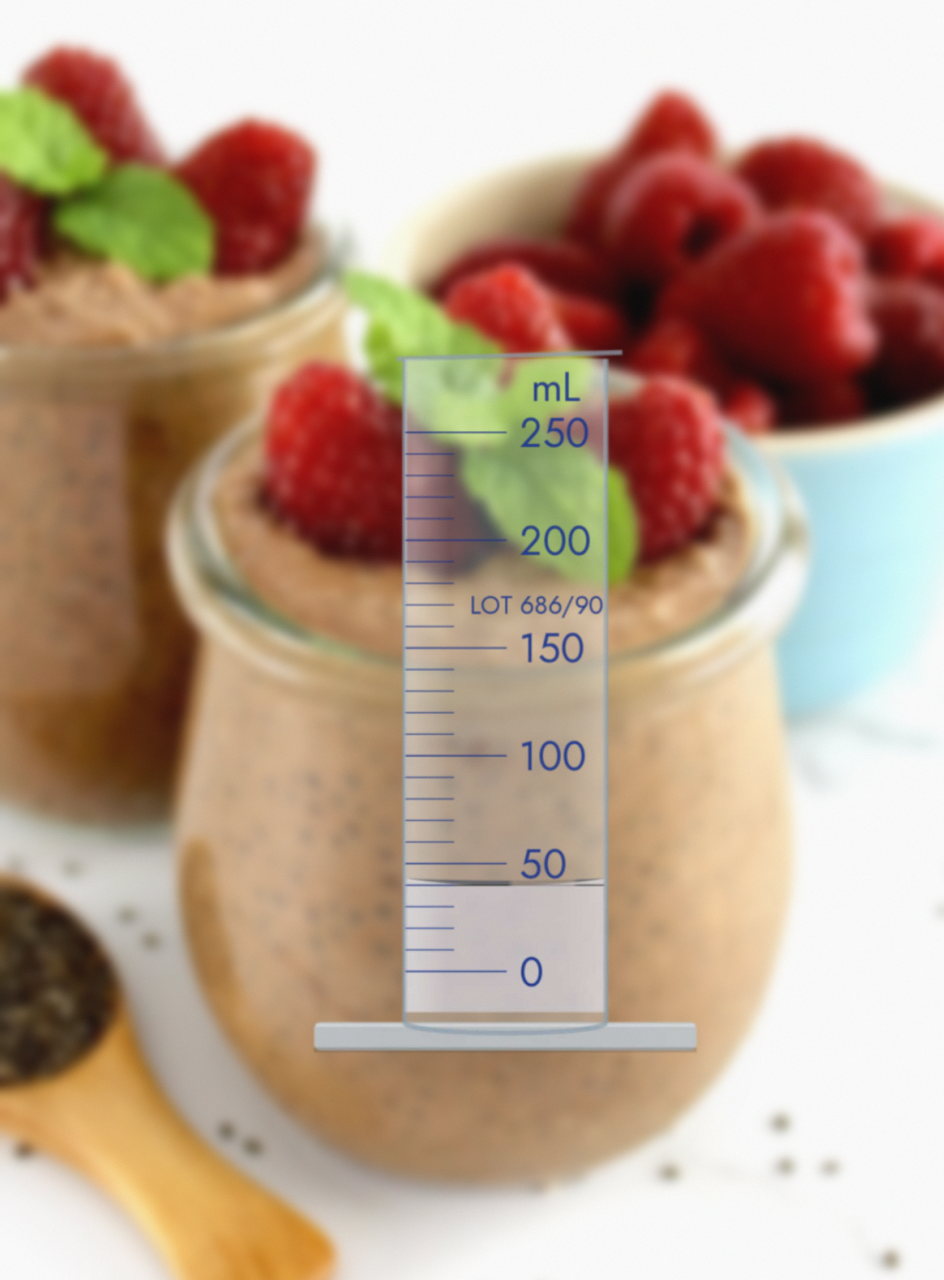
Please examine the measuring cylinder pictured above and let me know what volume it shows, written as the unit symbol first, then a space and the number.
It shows mL 40
